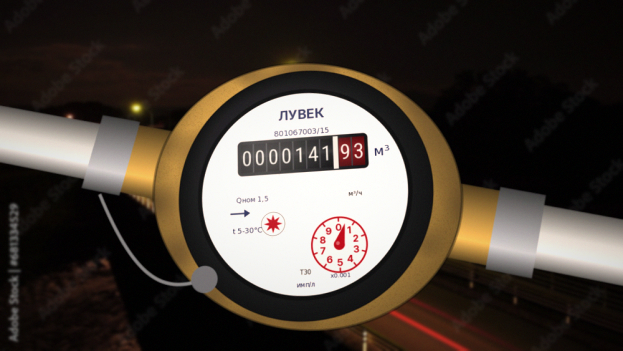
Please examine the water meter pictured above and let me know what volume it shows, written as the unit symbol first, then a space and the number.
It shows m³ 141.930
